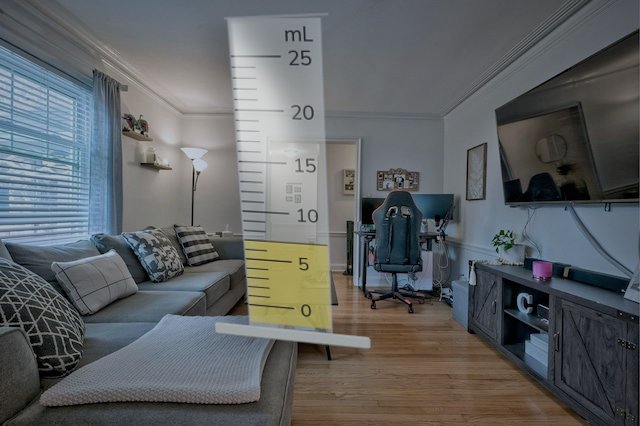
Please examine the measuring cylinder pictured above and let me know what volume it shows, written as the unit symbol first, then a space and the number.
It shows mL 7
